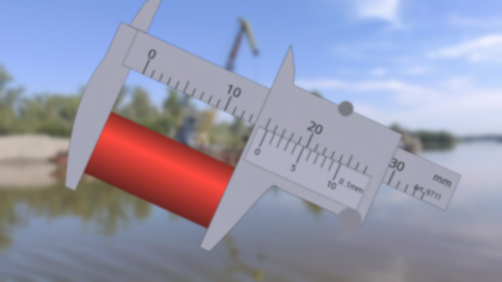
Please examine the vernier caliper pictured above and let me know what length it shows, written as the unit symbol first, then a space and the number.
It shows mm 15.2
